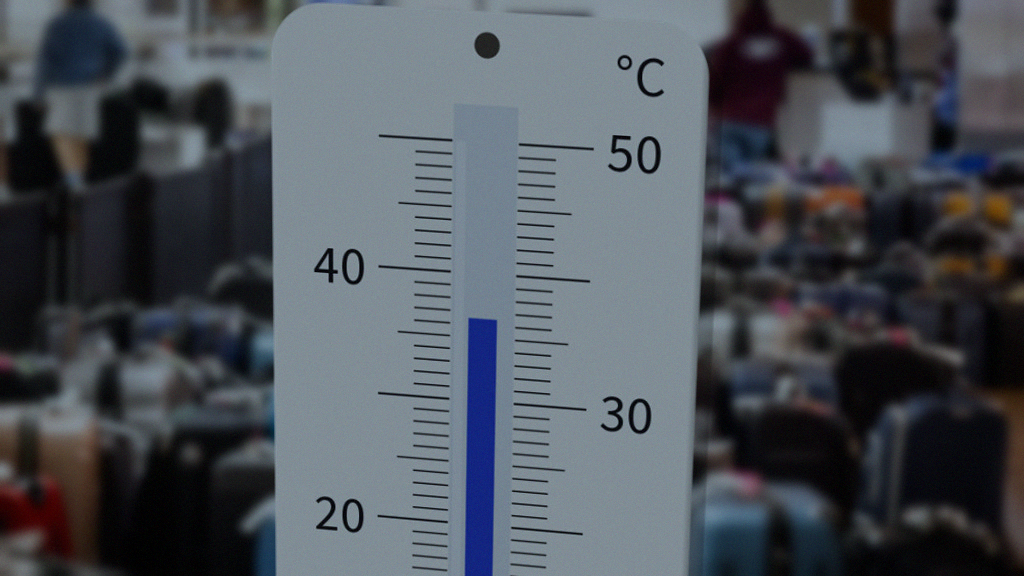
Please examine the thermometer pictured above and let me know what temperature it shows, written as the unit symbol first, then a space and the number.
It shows °C 36.5
